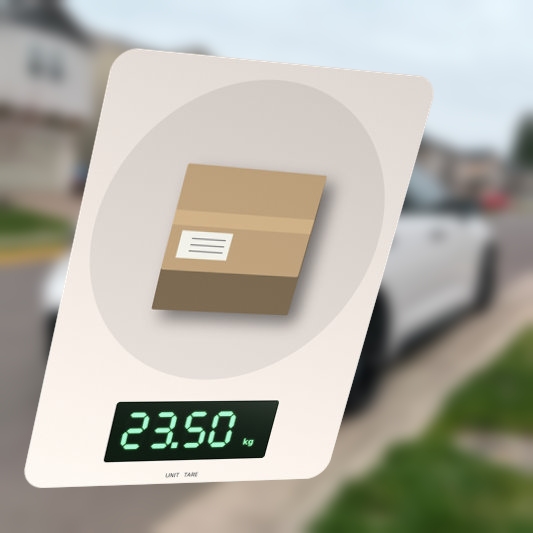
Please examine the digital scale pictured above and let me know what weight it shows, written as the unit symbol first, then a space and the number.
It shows kg 23.50
